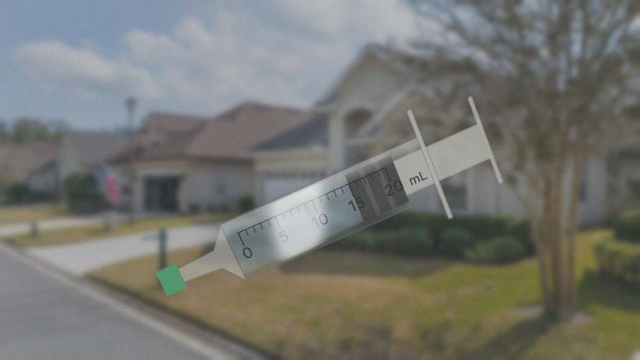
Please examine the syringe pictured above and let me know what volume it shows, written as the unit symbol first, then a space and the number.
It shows mL 15
